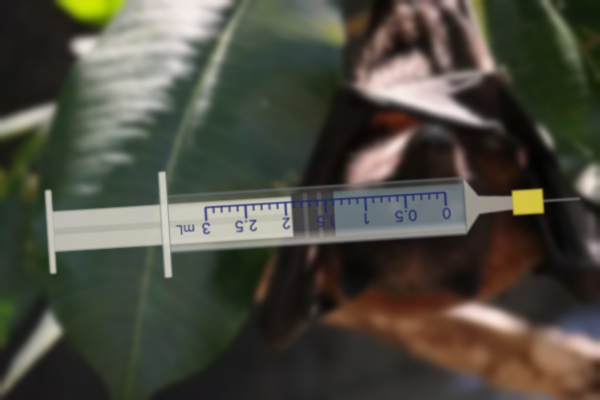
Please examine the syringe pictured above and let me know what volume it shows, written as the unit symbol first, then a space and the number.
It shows mL 1.4
